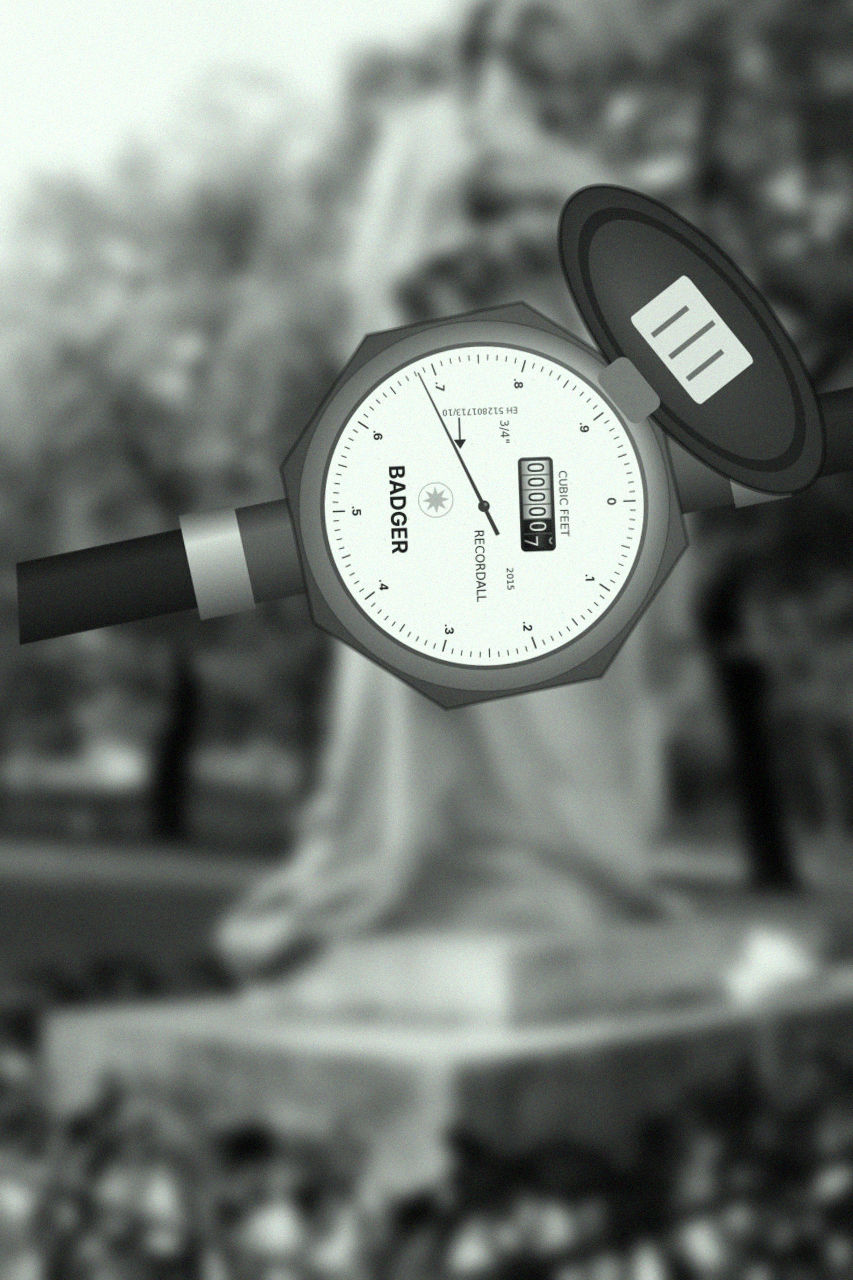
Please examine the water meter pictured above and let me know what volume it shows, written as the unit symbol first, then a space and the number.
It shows ft³ 6.68
